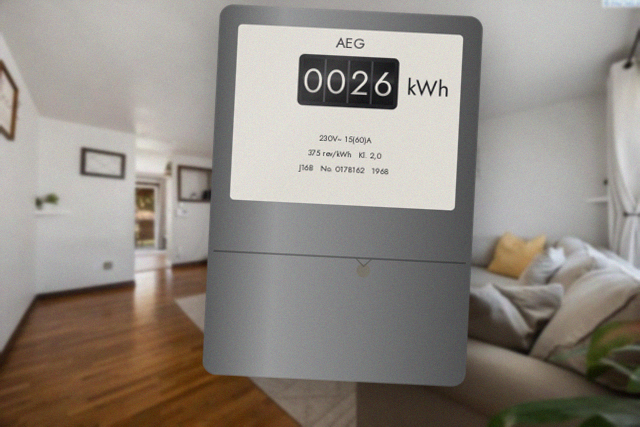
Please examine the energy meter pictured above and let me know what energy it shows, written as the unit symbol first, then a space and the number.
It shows kWh 26
